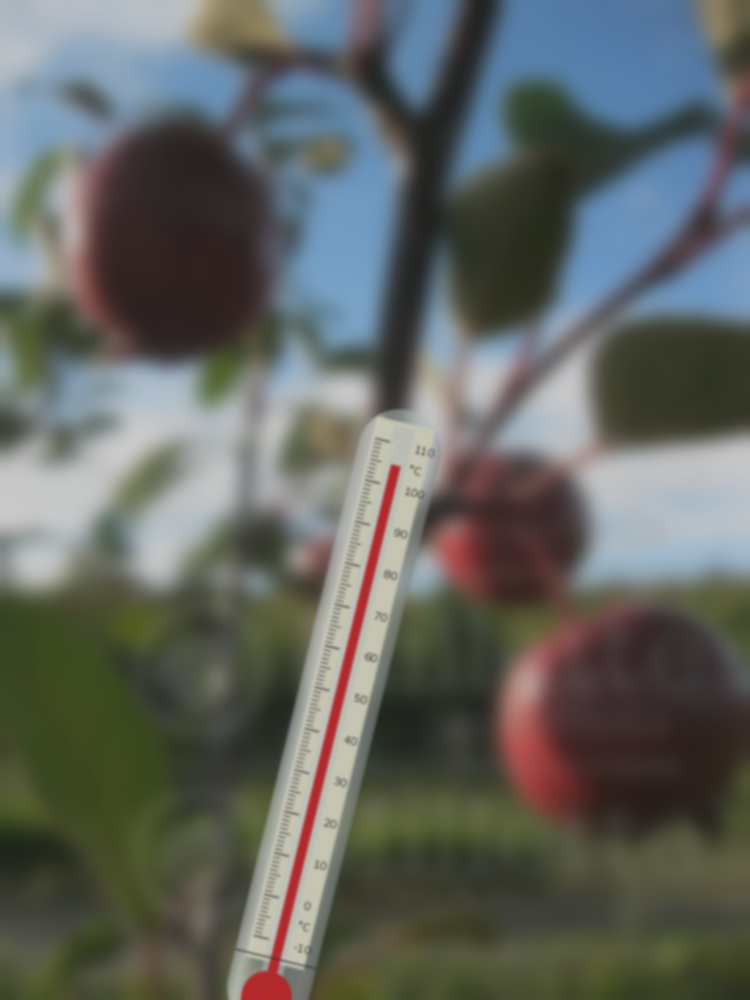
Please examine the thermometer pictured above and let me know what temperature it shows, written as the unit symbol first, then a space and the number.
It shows °C 105
